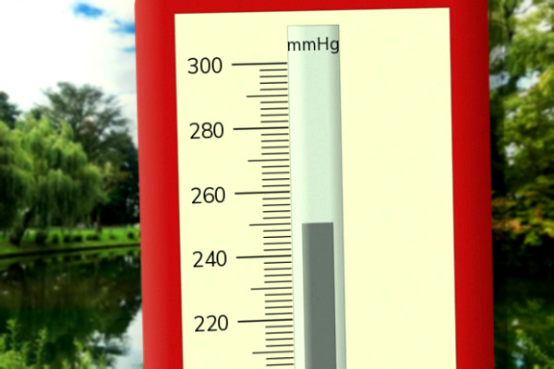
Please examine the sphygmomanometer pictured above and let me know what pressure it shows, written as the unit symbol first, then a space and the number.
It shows mmHg 250
